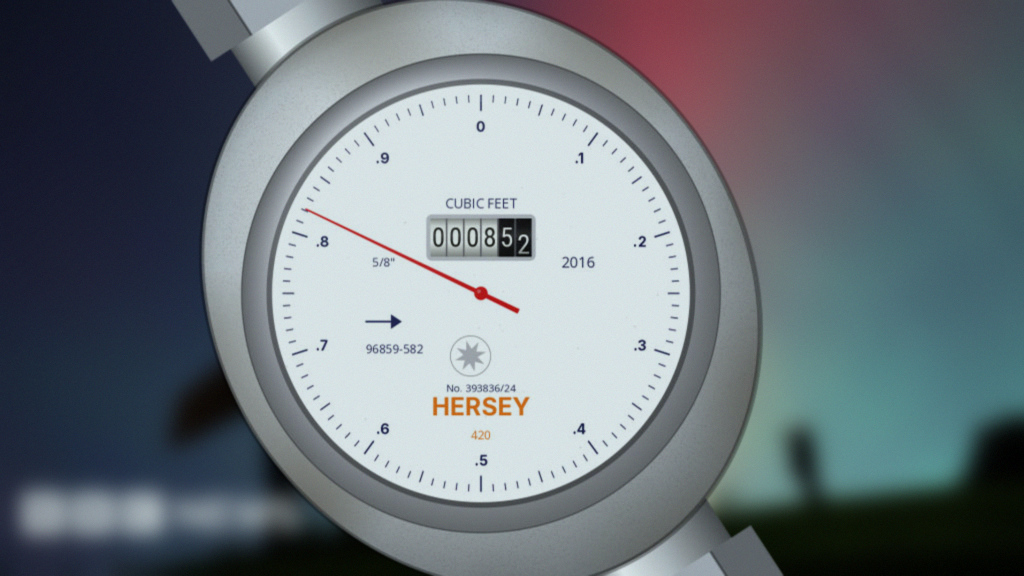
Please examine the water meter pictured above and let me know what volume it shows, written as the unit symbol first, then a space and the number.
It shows ft³ 851.82
